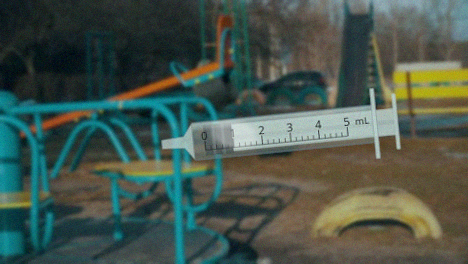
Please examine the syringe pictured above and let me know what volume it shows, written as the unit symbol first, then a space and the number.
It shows mL 0
